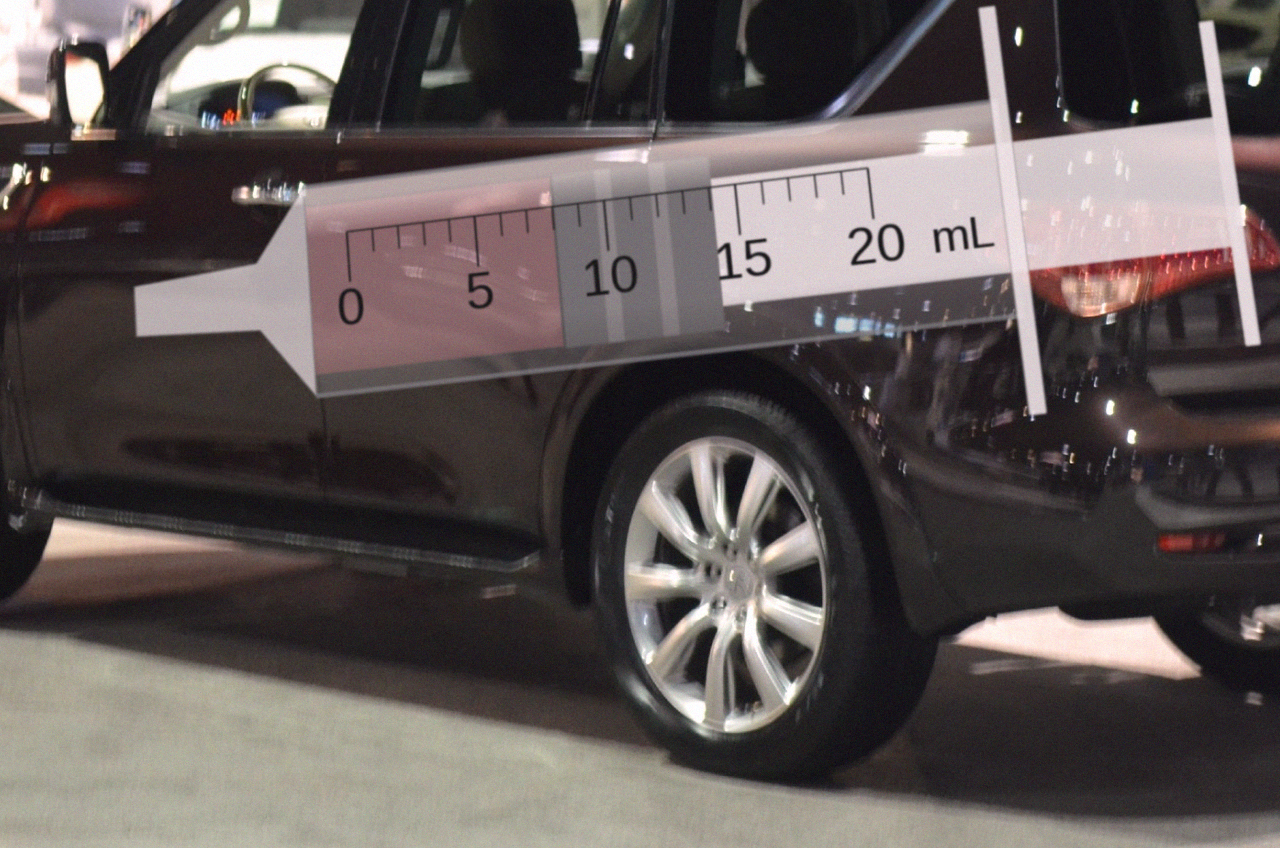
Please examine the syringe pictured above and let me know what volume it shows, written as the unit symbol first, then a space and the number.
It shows mL 8
